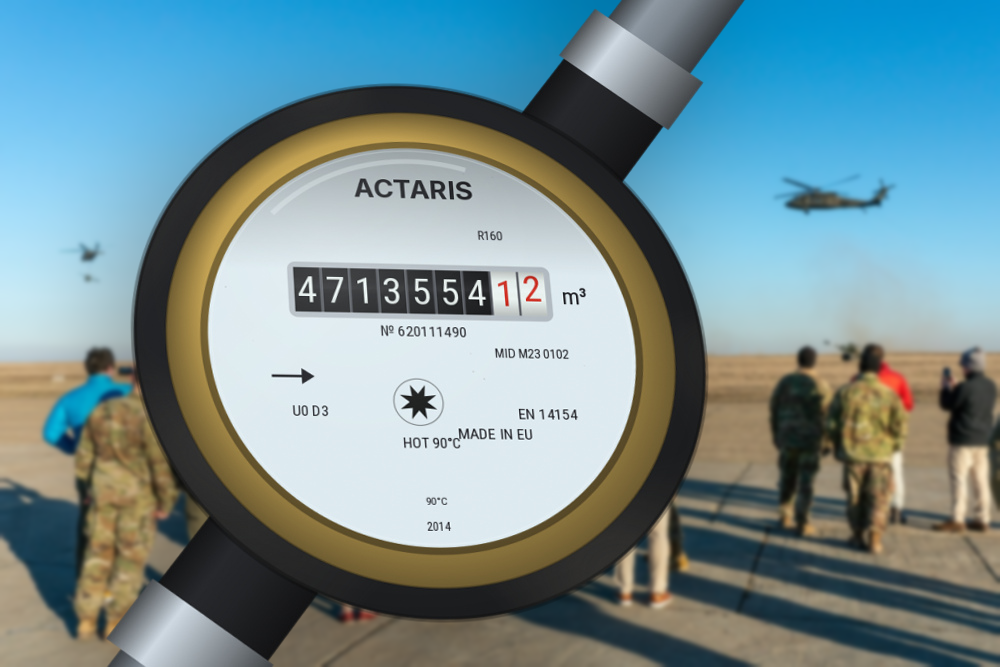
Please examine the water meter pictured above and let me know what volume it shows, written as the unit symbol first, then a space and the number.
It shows m³ 4713554.12
